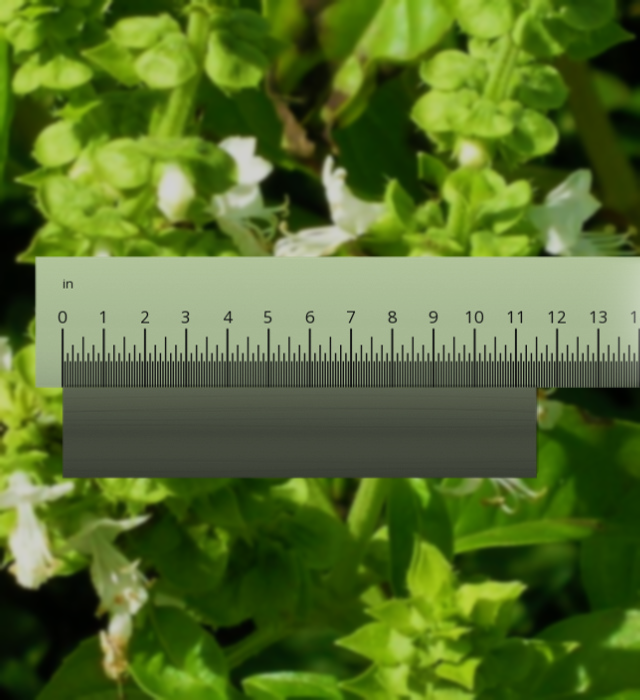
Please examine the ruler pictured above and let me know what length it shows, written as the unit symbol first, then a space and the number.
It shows in 11.5
